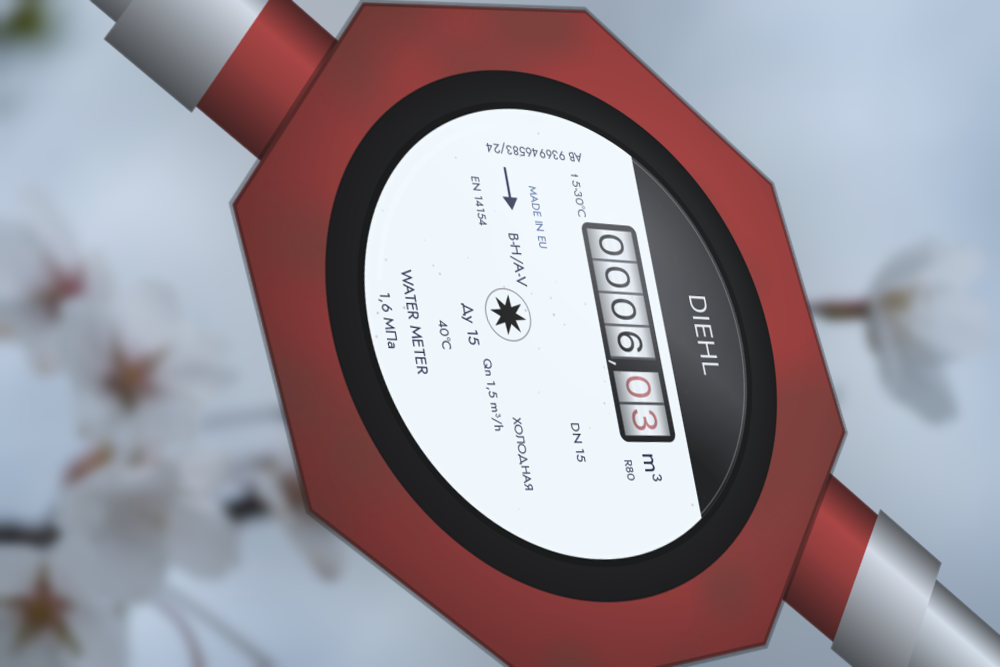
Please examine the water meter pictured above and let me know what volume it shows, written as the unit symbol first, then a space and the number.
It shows m³ 6.03
